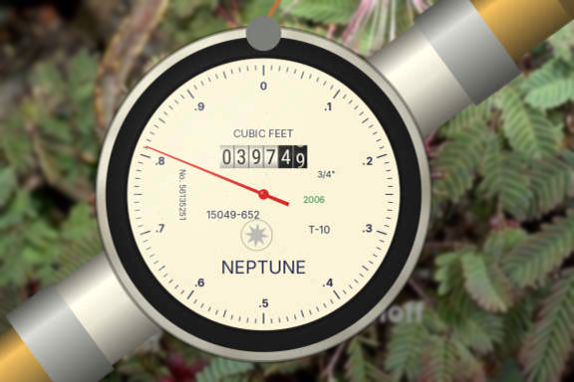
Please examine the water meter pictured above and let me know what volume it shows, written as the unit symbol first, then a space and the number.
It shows ft³ 39748.81
